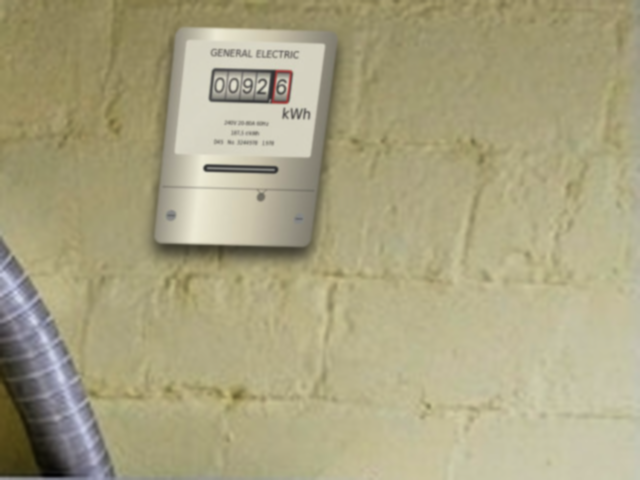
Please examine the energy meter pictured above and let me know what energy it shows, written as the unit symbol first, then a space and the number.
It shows kWh 92.6
